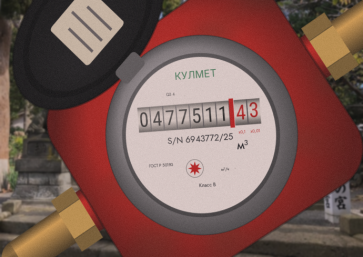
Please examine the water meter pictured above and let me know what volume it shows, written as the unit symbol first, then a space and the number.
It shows m³ 477511.43
